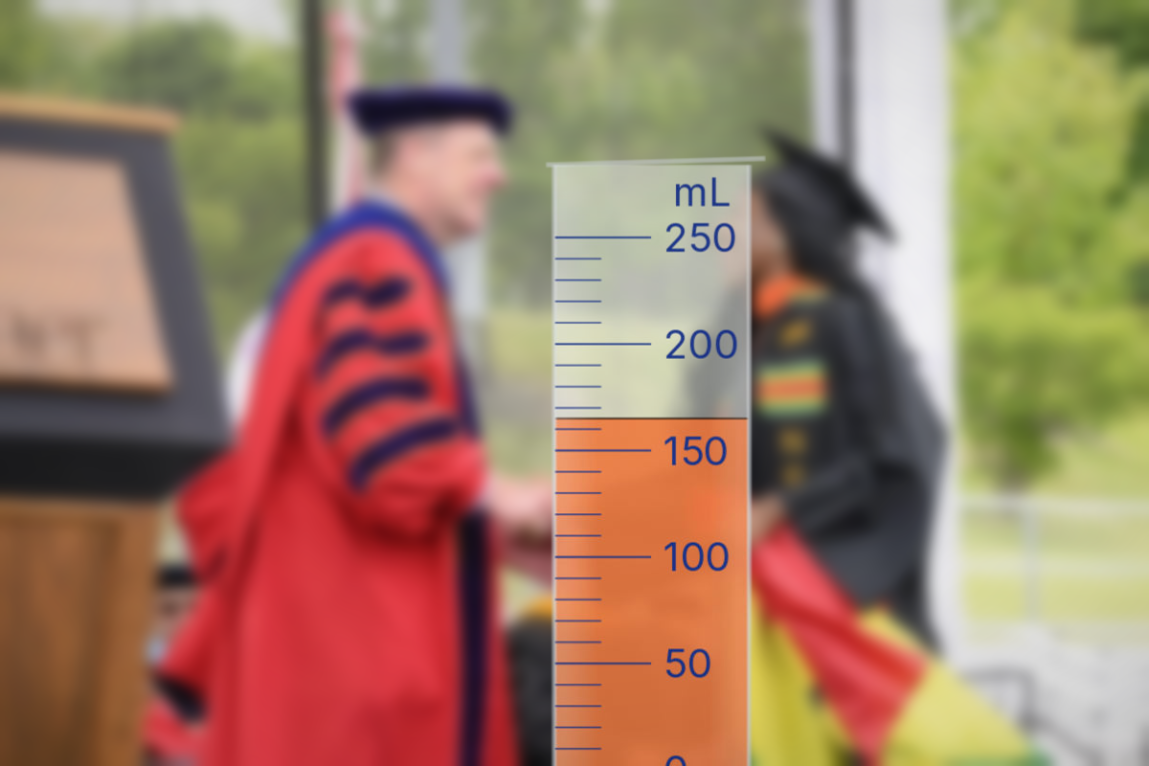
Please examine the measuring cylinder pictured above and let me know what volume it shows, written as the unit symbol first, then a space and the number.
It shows mL 165
